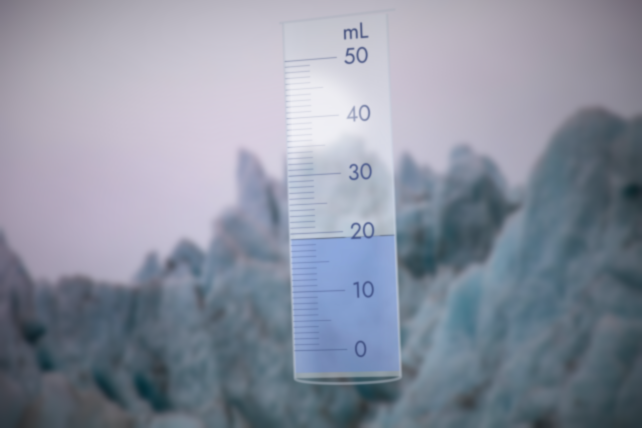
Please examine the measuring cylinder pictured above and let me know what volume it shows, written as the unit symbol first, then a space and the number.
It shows mL 19
